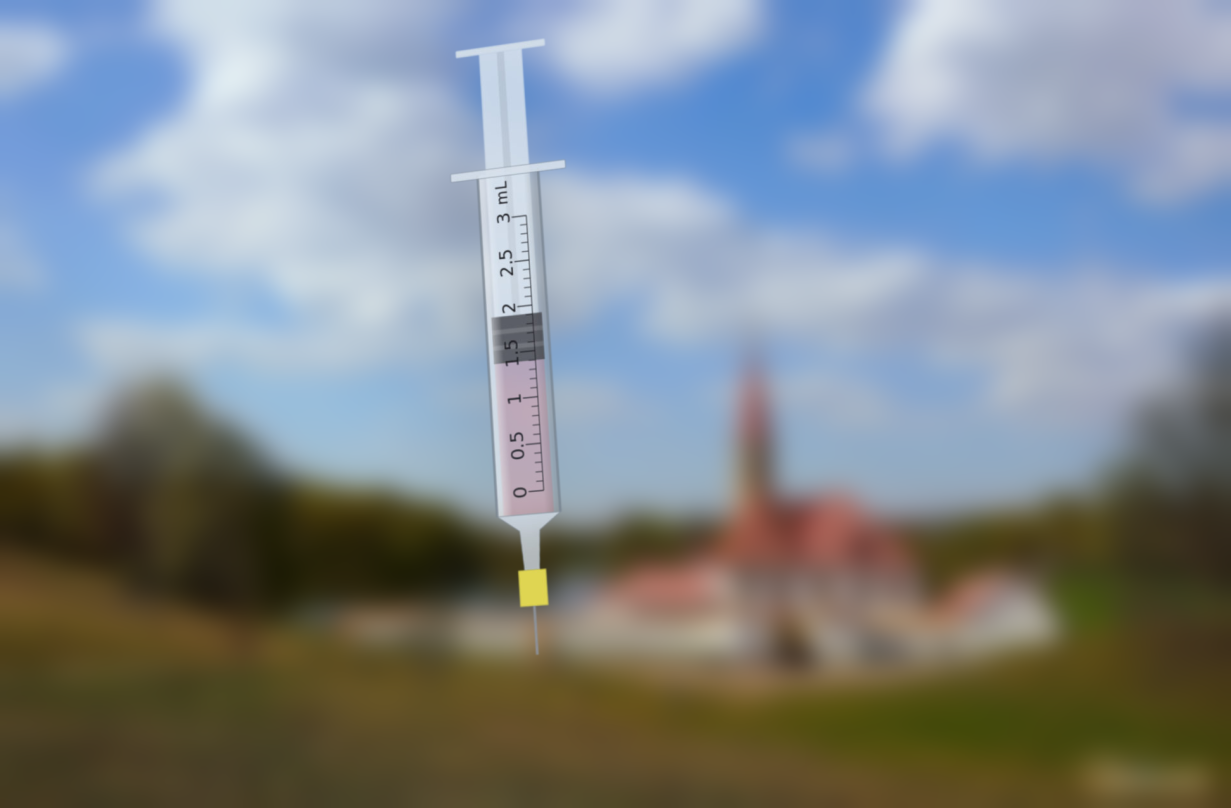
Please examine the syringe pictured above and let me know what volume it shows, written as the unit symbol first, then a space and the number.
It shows mL 1.4
